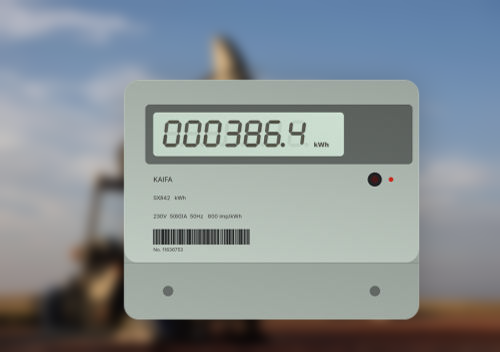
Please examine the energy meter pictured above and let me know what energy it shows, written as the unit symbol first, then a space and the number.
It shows kWh 386.4
